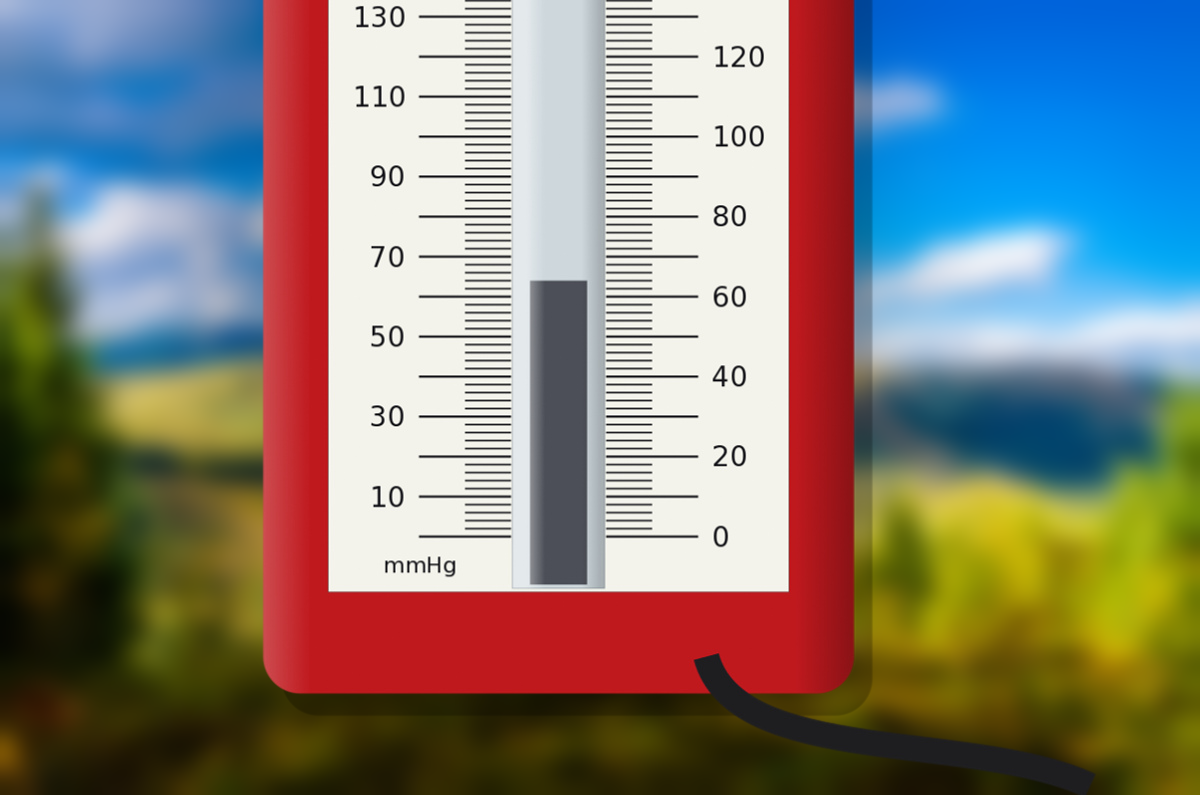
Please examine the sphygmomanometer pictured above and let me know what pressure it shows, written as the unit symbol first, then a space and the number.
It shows mmHg 64
